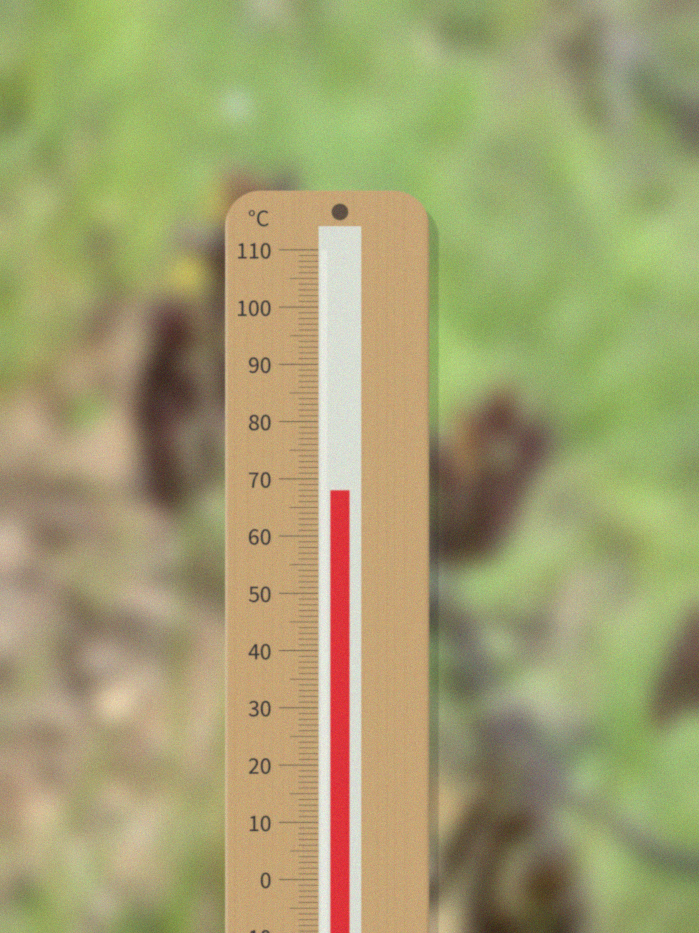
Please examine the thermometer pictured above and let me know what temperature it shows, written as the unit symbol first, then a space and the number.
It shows °C 68
